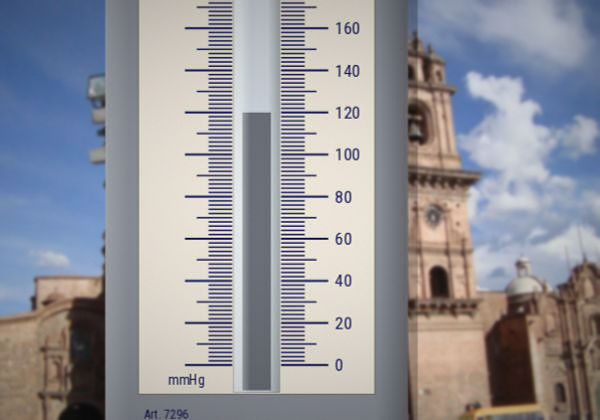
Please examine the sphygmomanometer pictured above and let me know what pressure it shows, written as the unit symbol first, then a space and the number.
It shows mmHg 120
